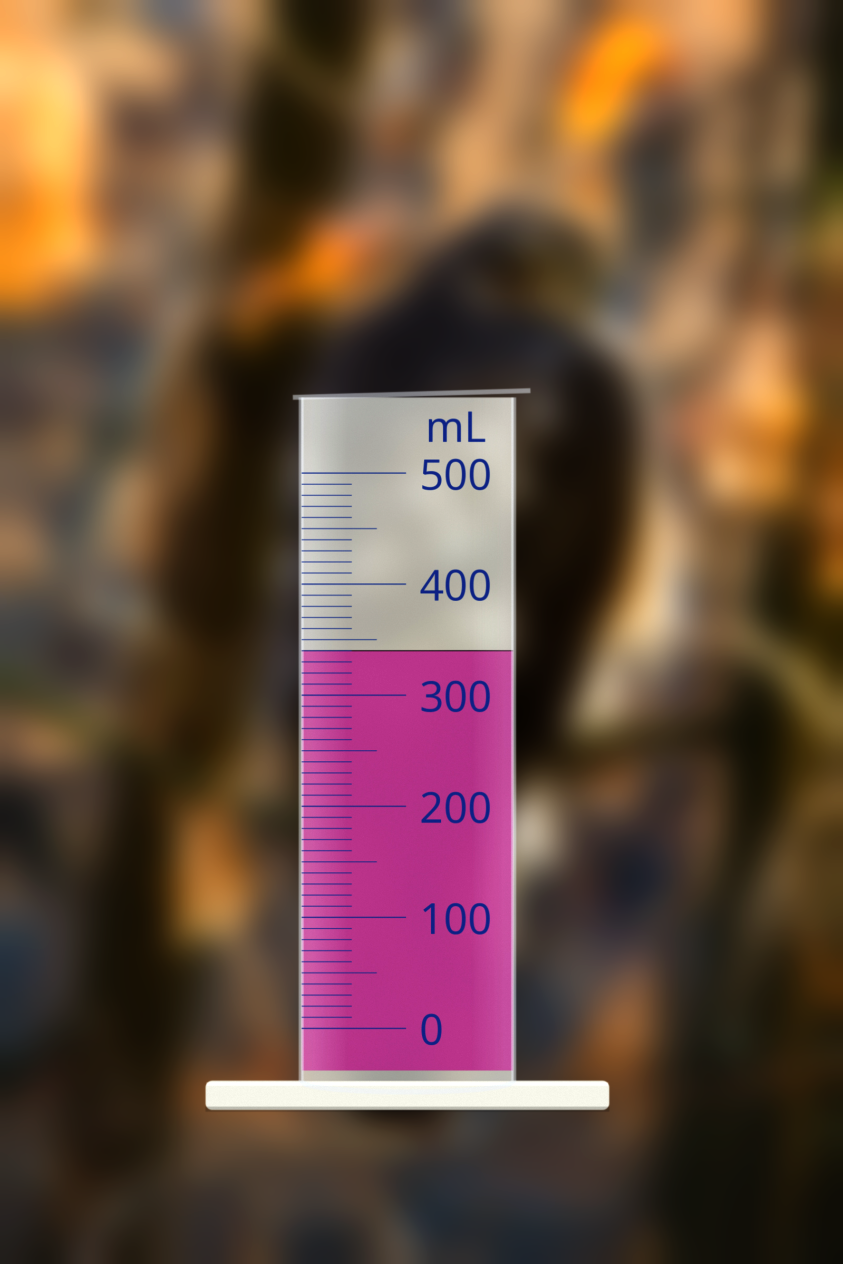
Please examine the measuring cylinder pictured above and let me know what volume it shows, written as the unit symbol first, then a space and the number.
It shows mL 340
